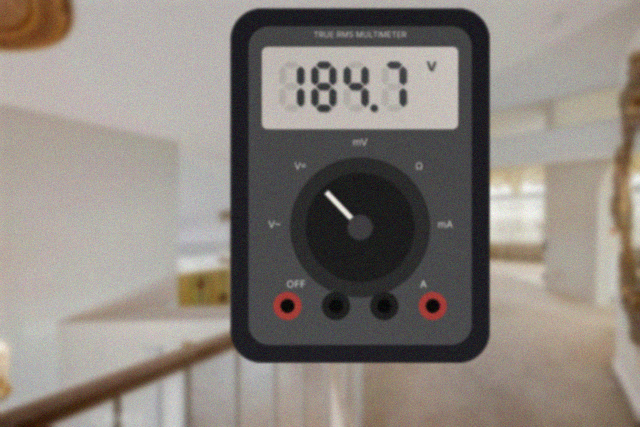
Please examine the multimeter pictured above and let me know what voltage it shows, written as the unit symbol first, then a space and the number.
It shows V 184.7
